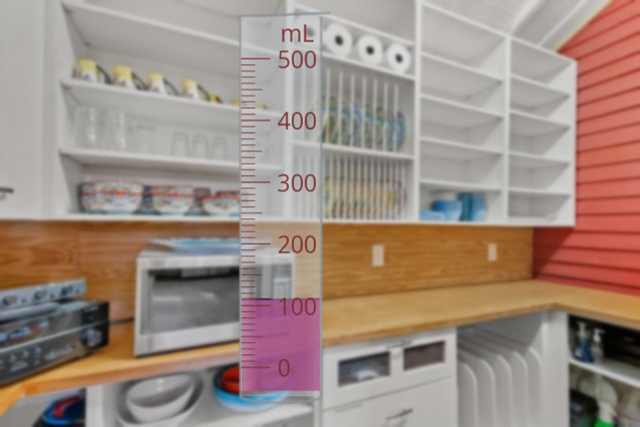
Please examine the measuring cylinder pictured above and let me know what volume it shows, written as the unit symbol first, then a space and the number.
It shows mL 110
